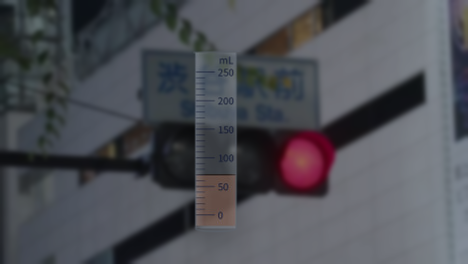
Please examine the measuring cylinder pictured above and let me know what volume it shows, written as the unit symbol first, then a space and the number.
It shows mL 70
